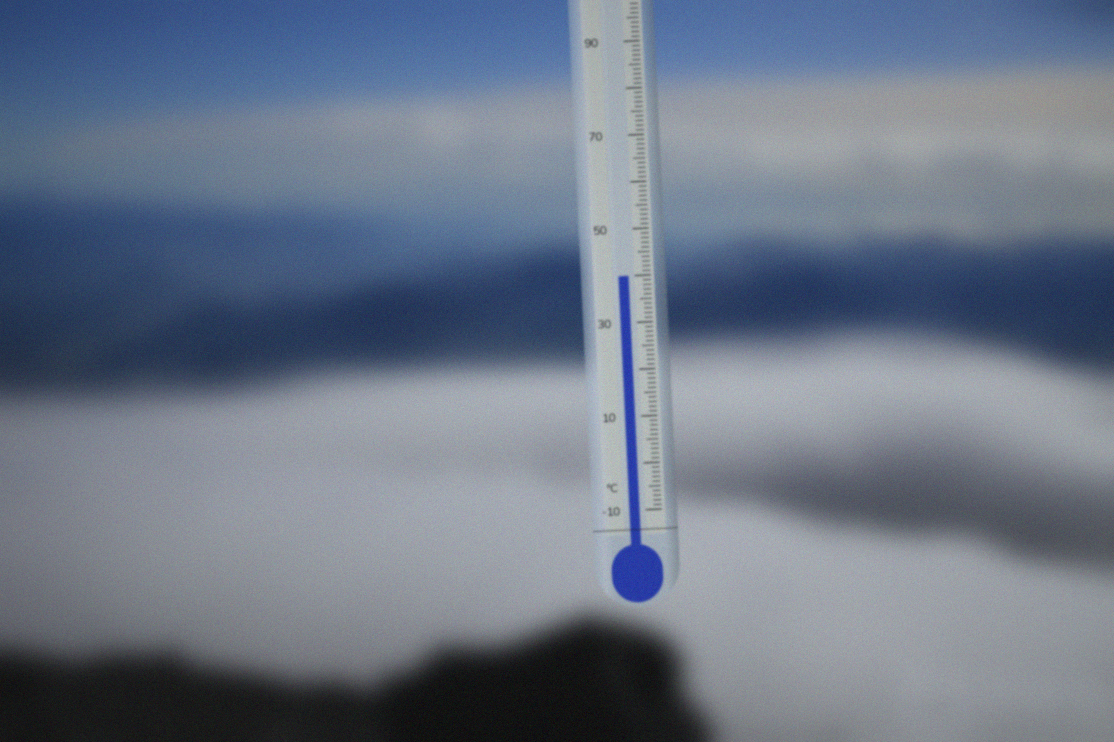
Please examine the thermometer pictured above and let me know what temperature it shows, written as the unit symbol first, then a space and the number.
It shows °C 40
